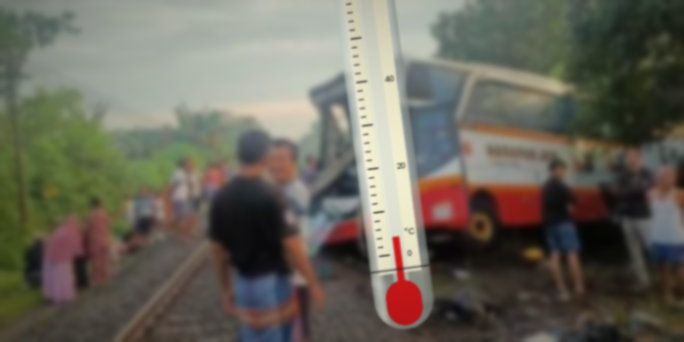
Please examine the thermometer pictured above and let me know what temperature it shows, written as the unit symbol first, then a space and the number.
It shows °C 4
